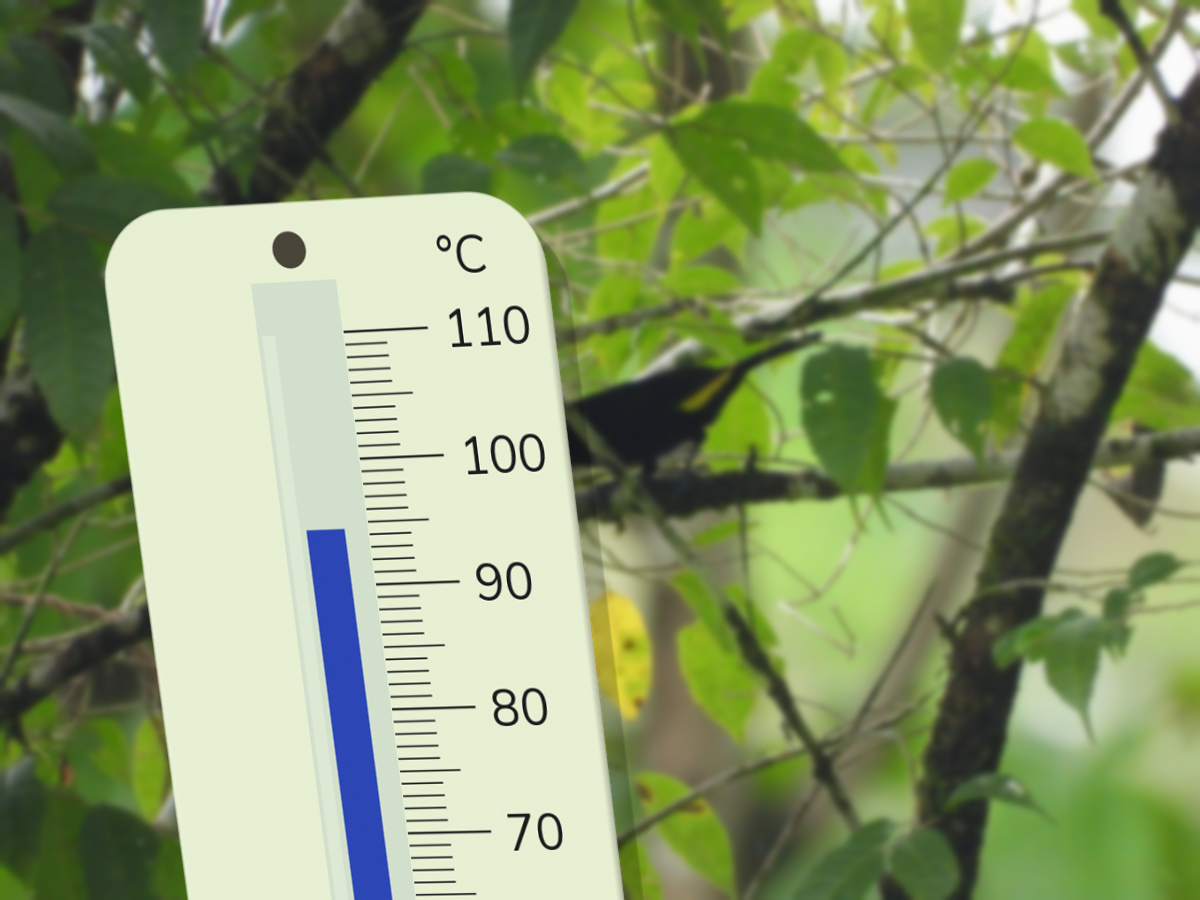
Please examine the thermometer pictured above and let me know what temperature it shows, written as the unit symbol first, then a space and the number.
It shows °C 94.5
